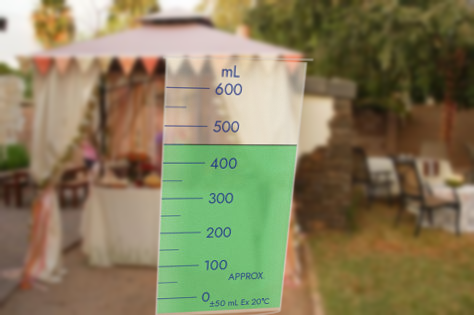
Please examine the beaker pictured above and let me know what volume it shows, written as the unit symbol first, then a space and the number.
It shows mL 450
